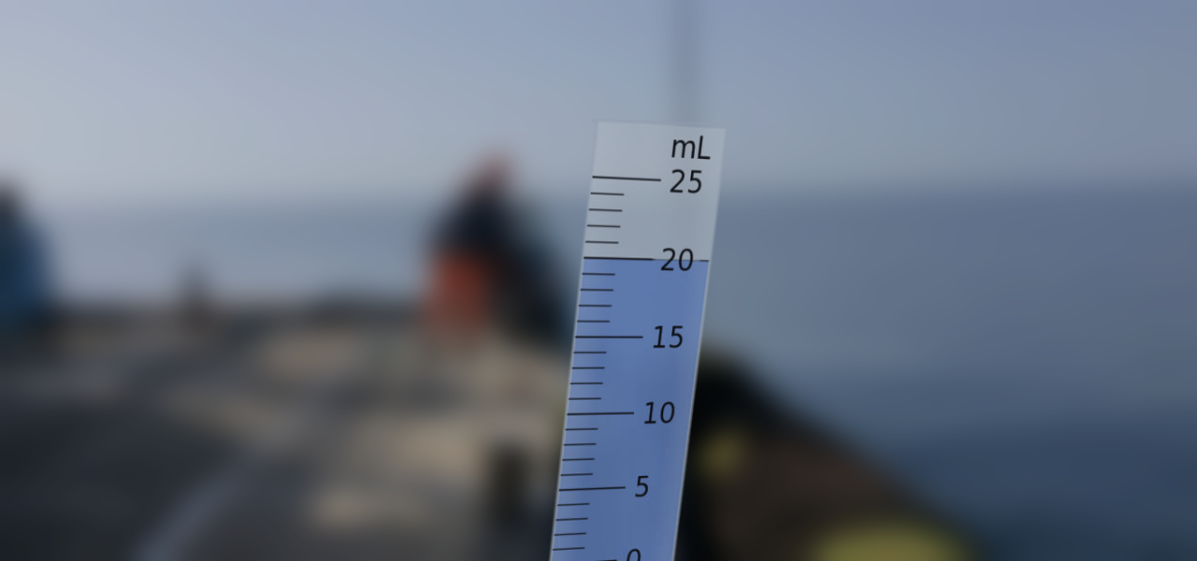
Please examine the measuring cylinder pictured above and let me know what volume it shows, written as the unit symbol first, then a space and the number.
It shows mL 20
